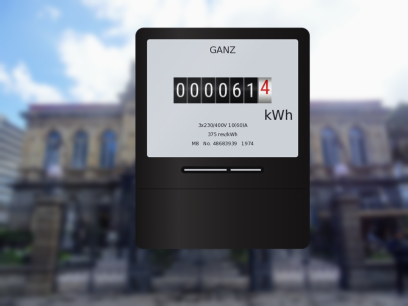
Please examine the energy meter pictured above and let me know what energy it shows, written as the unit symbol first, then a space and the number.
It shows kWh 61.4
